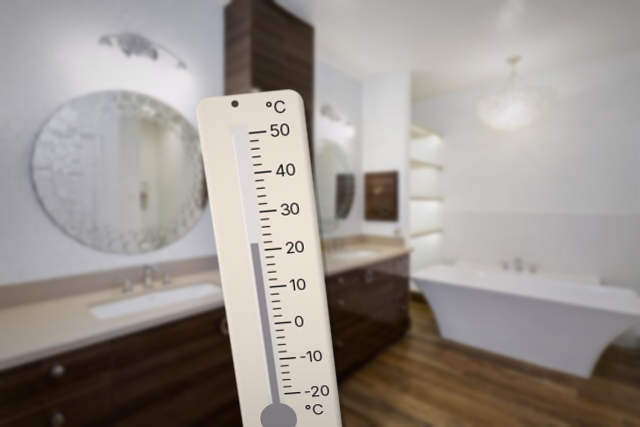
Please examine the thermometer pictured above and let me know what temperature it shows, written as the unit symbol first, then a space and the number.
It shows °C 22
